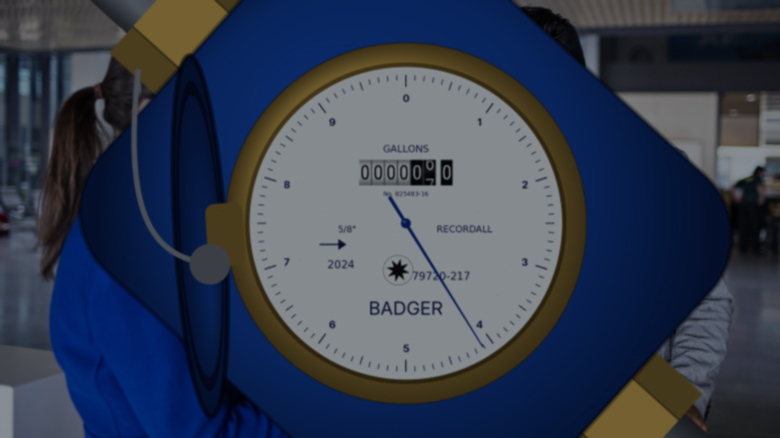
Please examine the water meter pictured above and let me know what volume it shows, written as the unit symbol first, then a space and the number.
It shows gal 64.1
